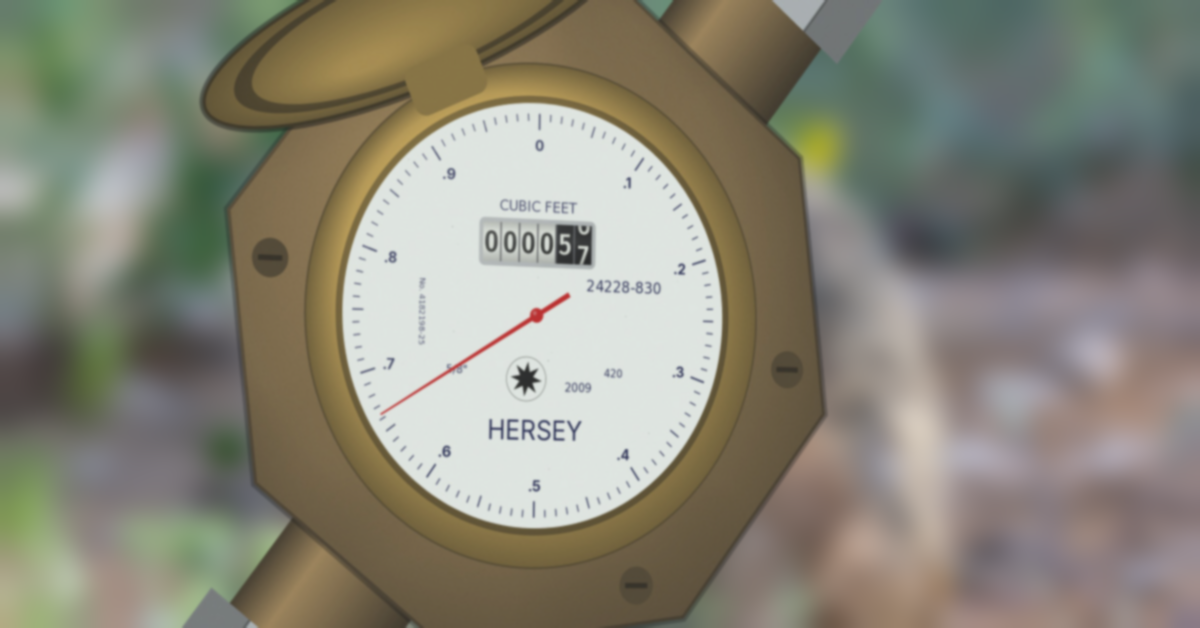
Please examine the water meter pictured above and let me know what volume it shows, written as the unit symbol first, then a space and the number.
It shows ft³ 56.66
